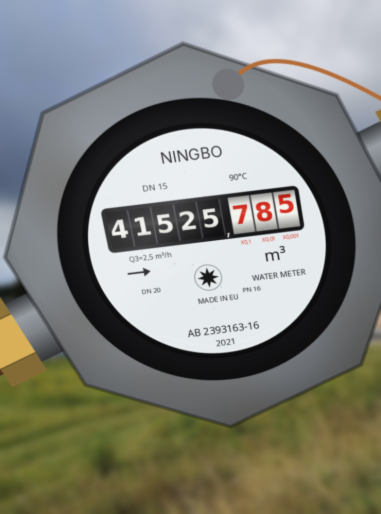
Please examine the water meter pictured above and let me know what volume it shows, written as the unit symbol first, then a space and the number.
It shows m³ 41525.785
